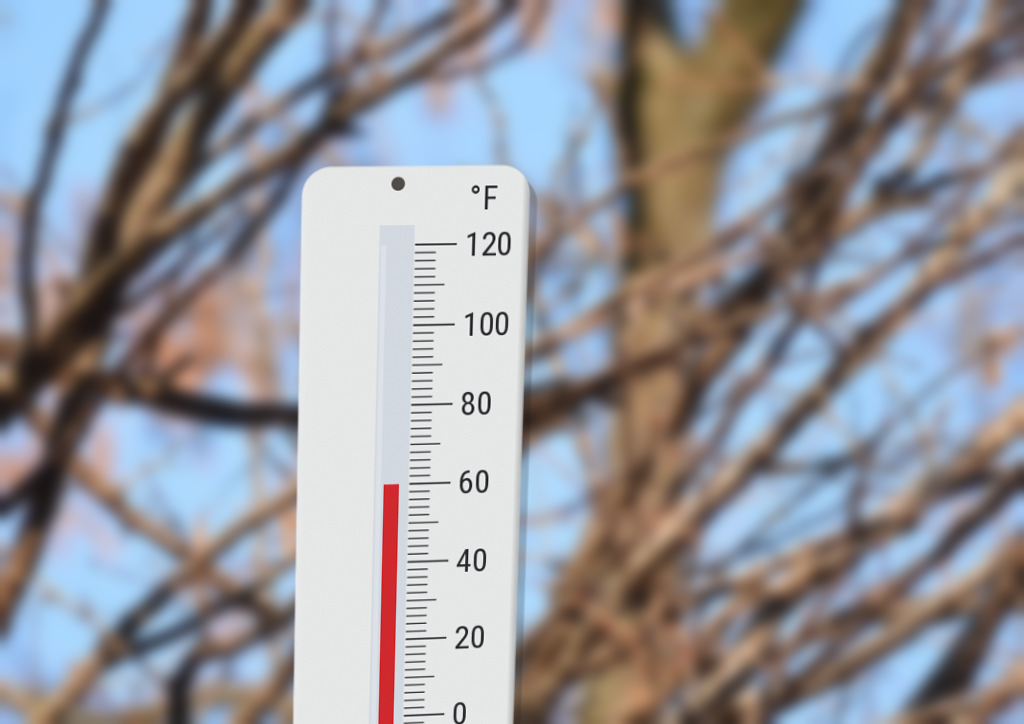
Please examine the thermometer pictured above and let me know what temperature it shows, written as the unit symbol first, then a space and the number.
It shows °F 60
